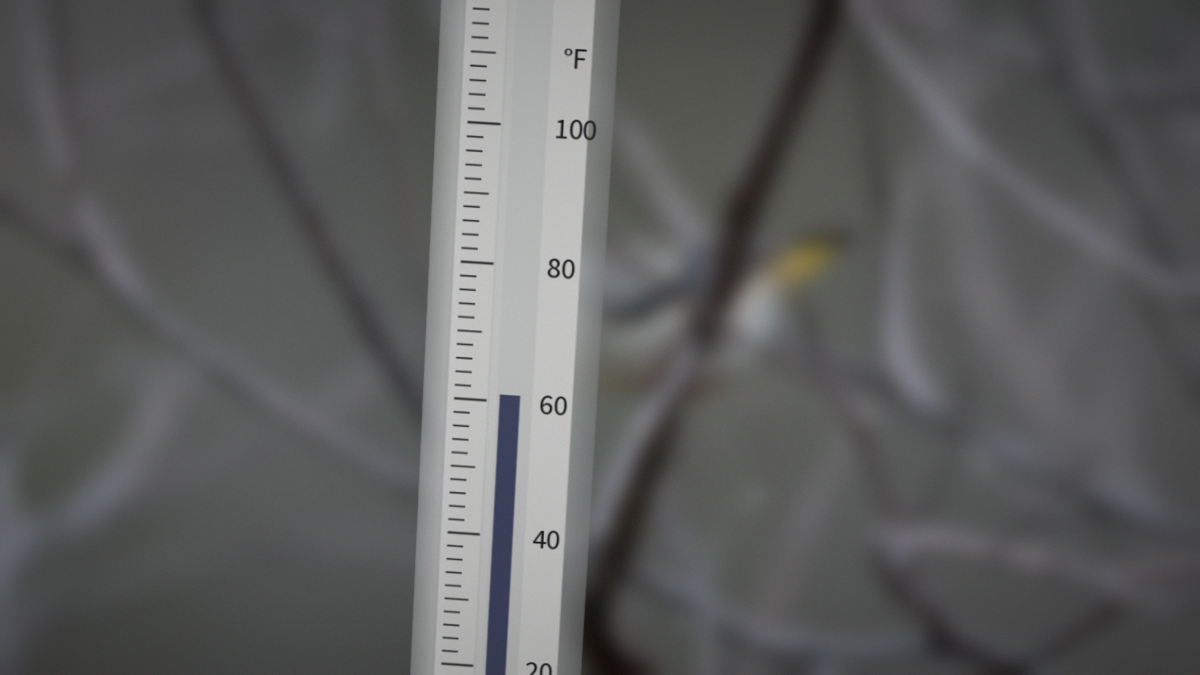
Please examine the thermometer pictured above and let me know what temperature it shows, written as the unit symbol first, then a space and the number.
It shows °F 61
